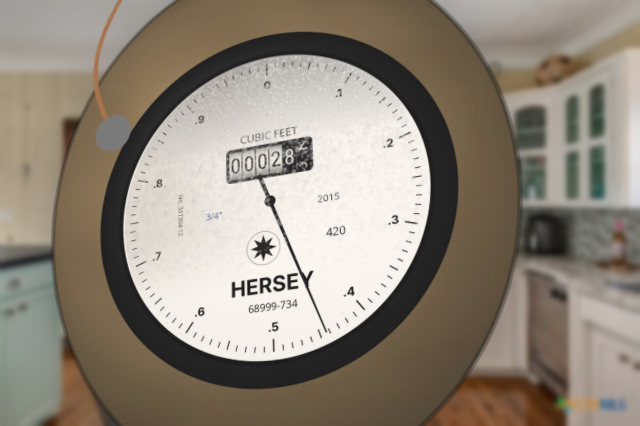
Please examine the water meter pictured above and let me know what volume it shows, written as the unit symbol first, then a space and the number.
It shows ft³ 282.44
